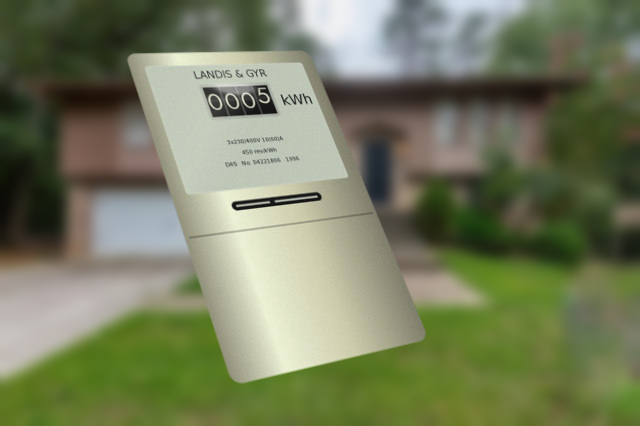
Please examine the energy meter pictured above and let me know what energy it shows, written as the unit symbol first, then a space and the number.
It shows kWh 5
